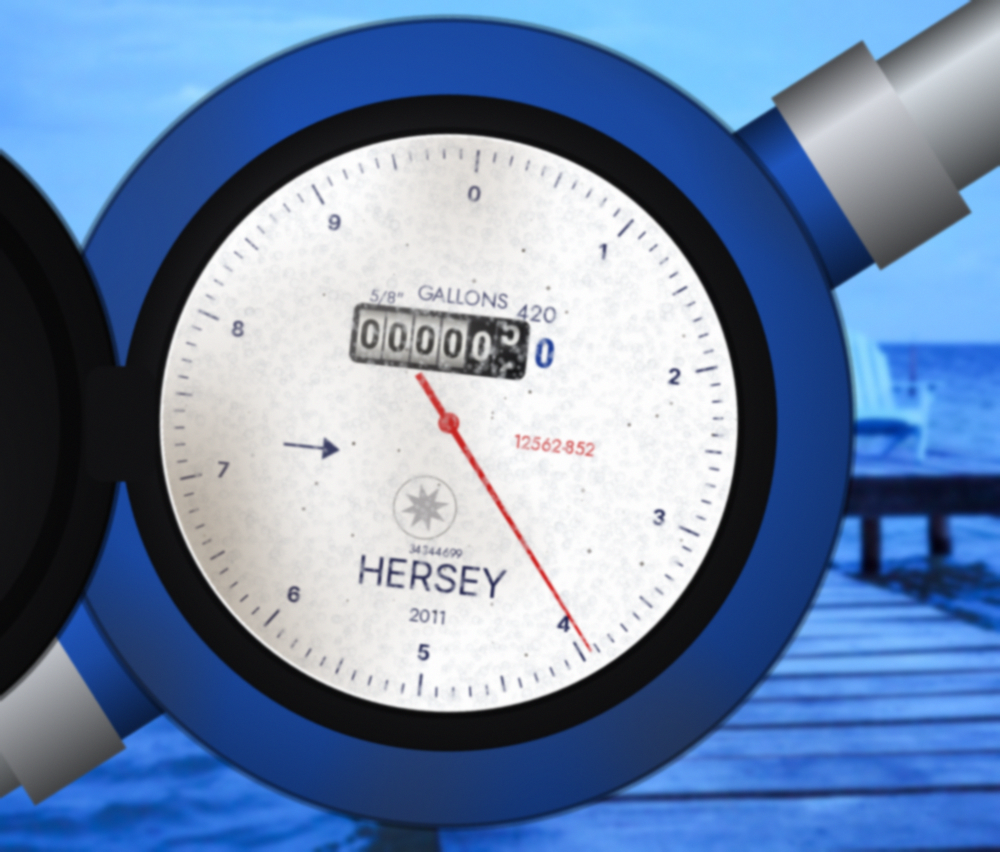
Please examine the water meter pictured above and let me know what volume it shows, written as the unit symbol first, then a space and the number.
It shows gal 53.9
